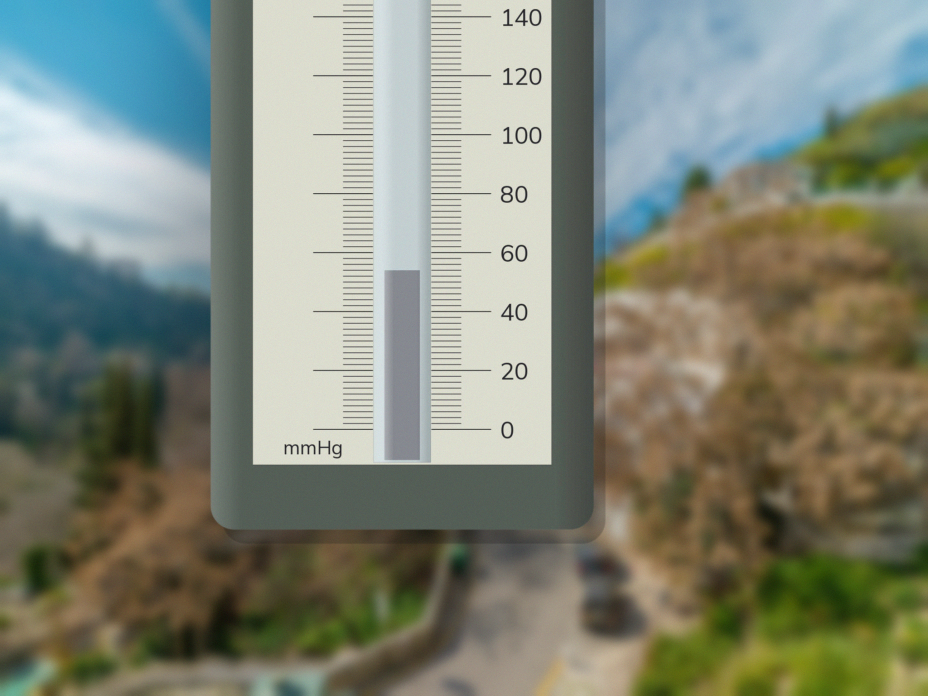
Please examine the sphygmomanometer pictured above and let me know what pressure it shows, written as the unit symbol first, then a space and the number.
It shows mmHg 54
